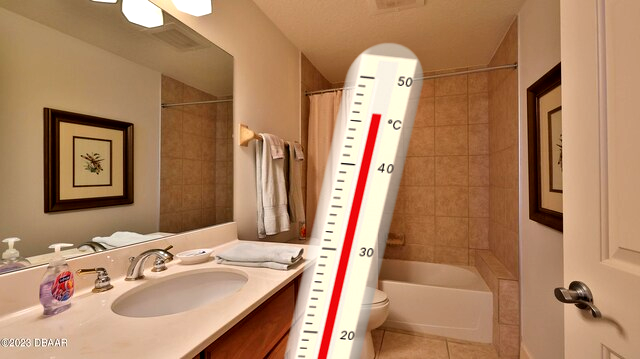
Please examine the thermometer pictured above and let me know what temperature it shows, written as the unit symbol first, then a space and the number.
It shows °C 46
